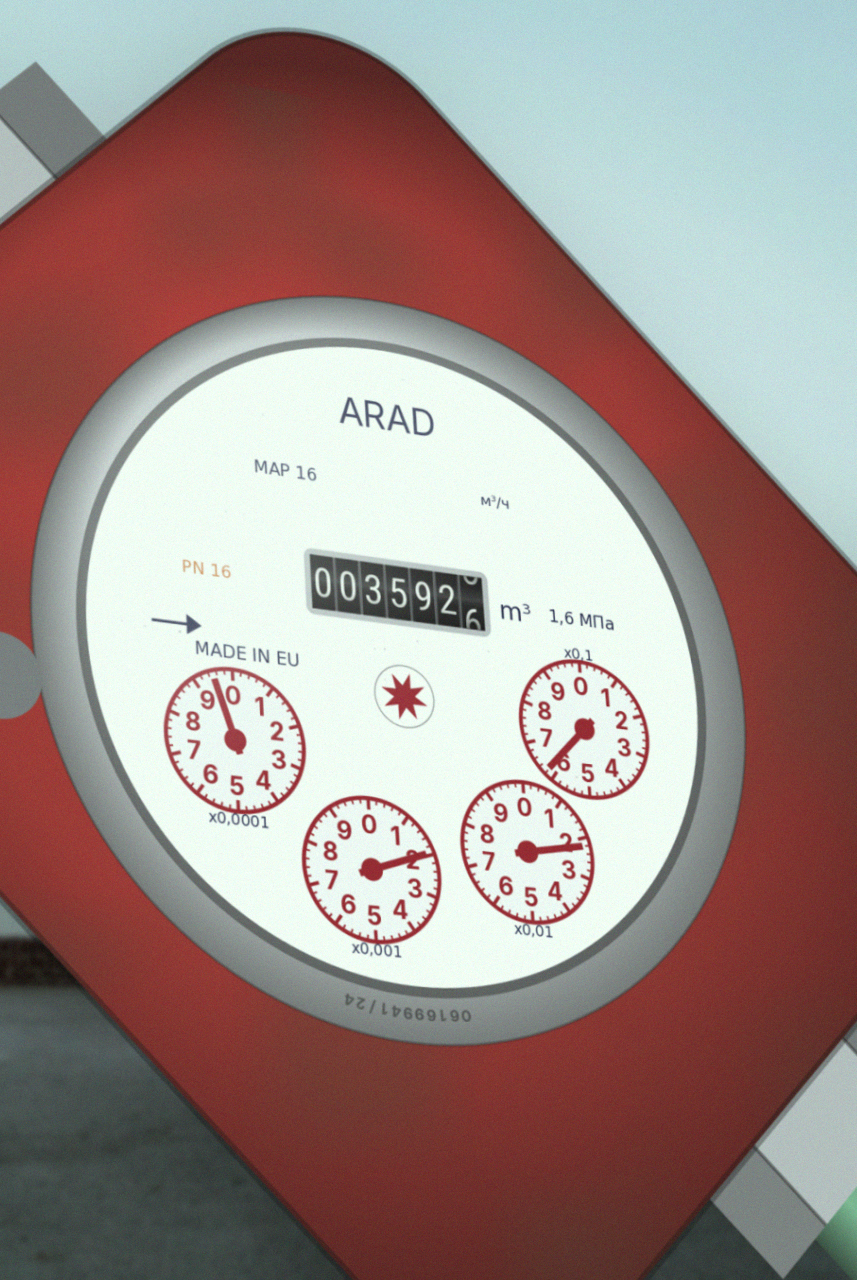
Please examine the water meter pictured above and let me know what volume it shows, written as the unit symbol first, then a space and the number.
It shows m³ 35925.6219
